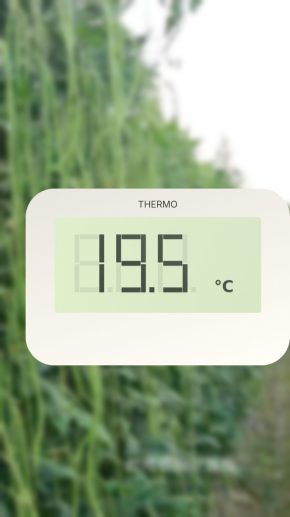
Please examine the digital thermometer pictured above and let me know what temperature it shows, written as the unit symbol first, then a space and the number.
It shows °C 19.5
